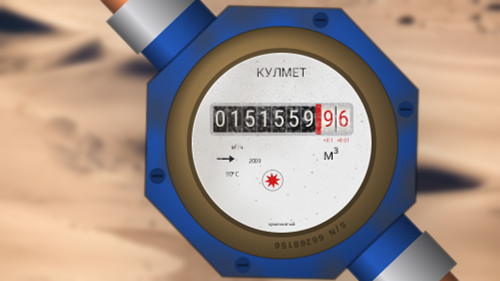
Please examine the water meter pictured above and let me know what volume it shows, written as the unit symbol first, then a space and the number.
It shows m³ 151559.96
